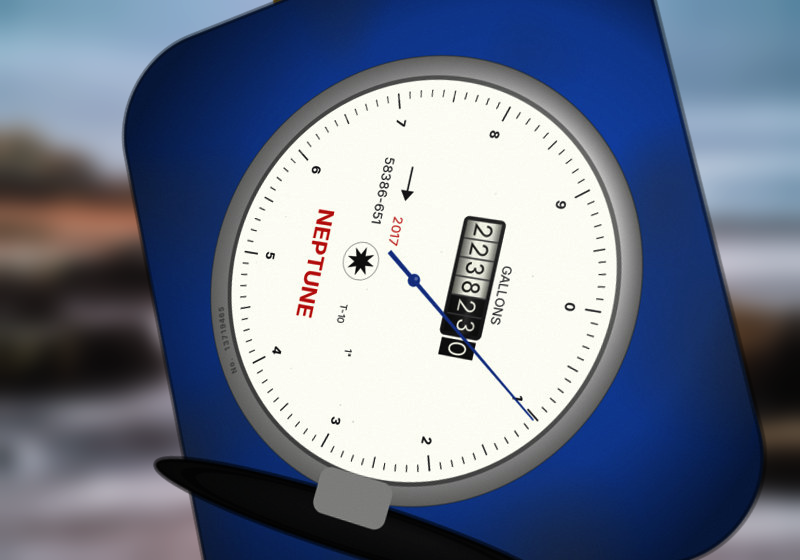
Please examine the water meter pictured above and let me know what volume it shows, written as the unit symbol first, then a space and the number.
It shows gal 2238231.0
